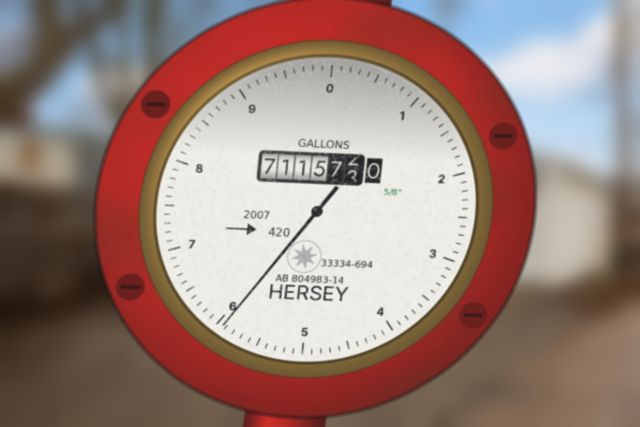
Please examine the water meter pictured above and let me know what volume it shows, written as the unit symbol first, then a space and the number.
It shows gal 7115725.9
